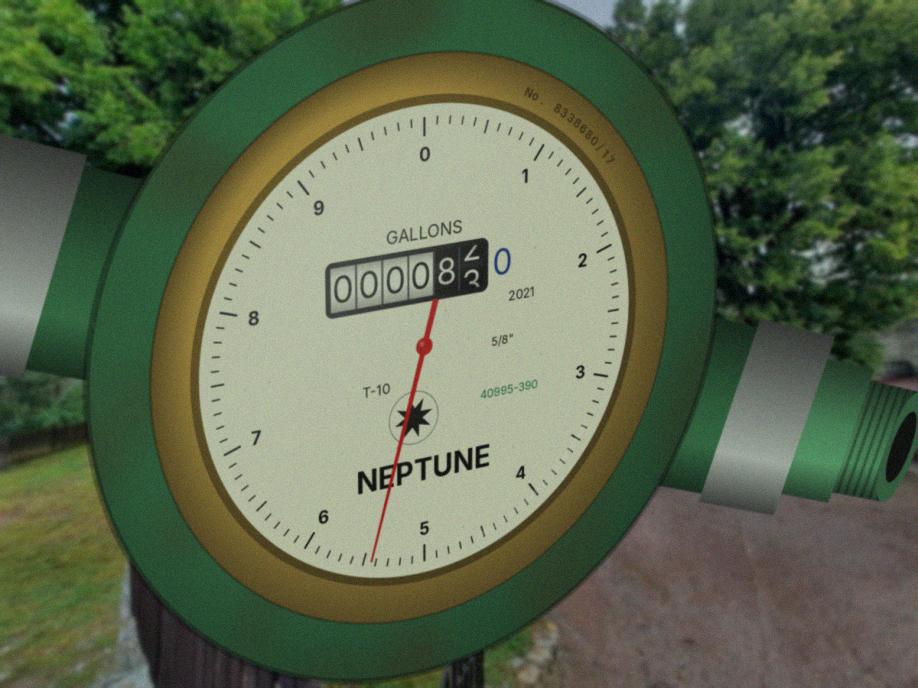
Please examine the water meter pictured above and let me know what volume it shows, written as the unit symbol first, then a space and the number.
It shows gal 825.4
